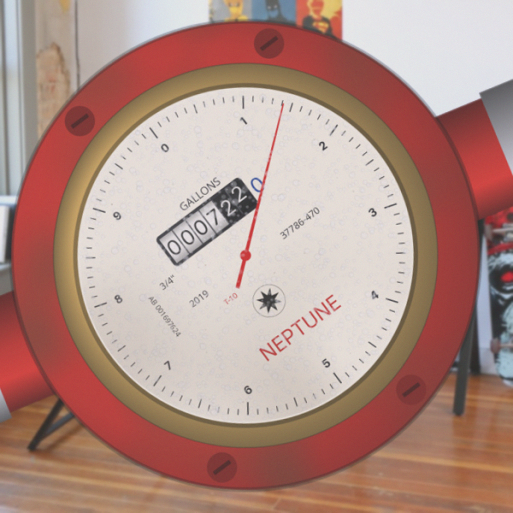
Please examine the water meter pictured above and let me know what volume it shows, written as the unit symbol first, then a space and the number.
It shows gal 7221.4
